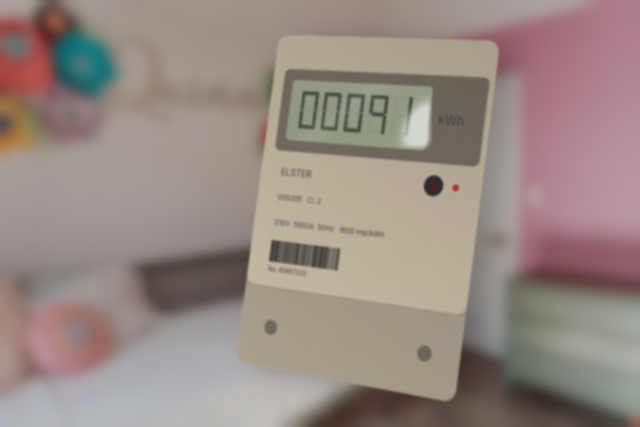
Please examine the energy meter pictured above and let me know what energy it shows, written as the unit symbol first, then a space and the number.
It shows kWh 91
